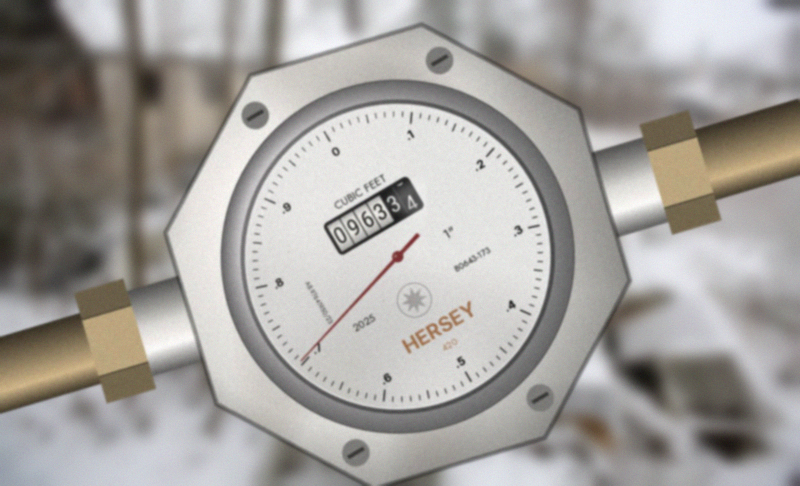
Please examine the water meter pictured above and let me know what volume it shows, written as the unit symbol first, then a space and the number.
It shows ft³ 96333.70
